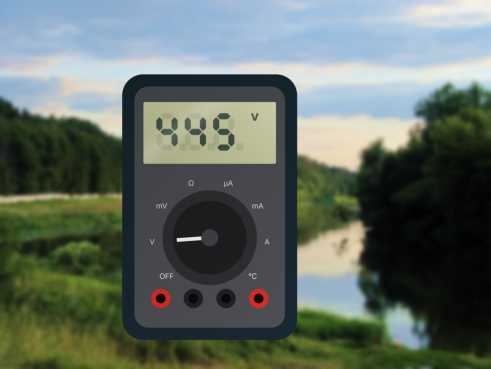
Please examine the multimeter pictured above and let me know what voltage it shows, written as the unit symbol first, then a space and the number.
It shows V 445
